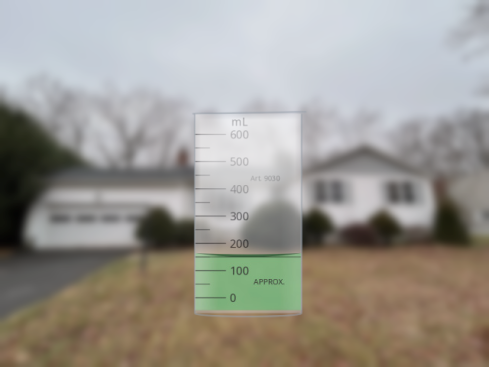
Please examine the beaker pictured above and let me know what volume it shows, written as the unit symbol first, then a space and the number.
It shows mL 150
